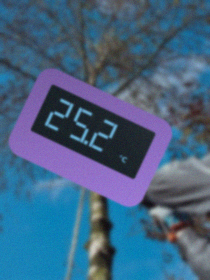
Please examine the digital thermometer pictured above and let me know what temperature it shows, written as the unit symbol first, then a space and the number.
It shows °C 25.2
